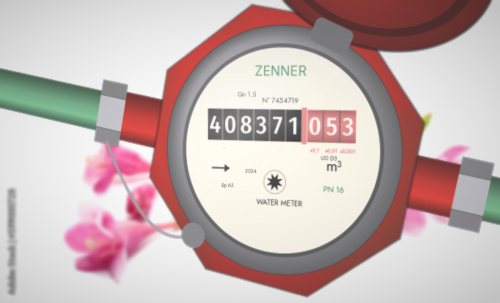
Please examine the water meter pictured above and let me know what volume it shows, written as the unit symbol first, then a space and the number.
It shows m³ 408371.053
